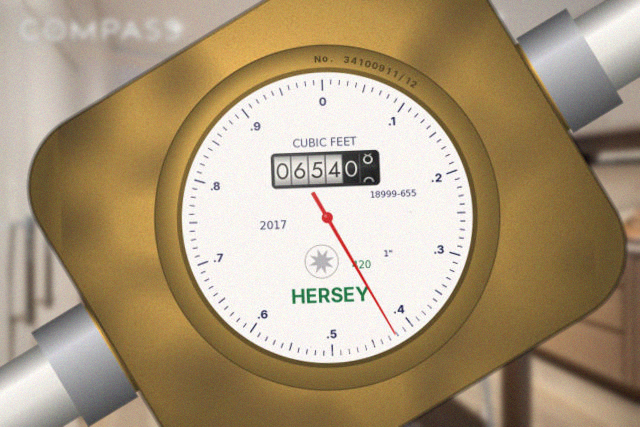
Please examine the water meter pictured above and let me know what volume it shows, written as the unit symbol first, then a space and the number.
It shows ft³ 65408.42
